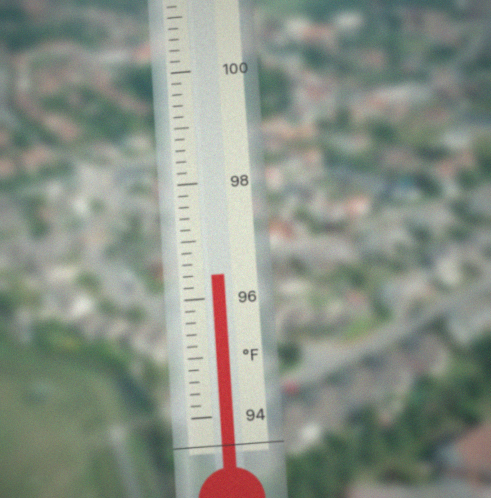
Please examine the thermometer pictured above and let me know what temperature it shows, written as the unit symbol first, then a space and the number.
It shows °F 96.4
